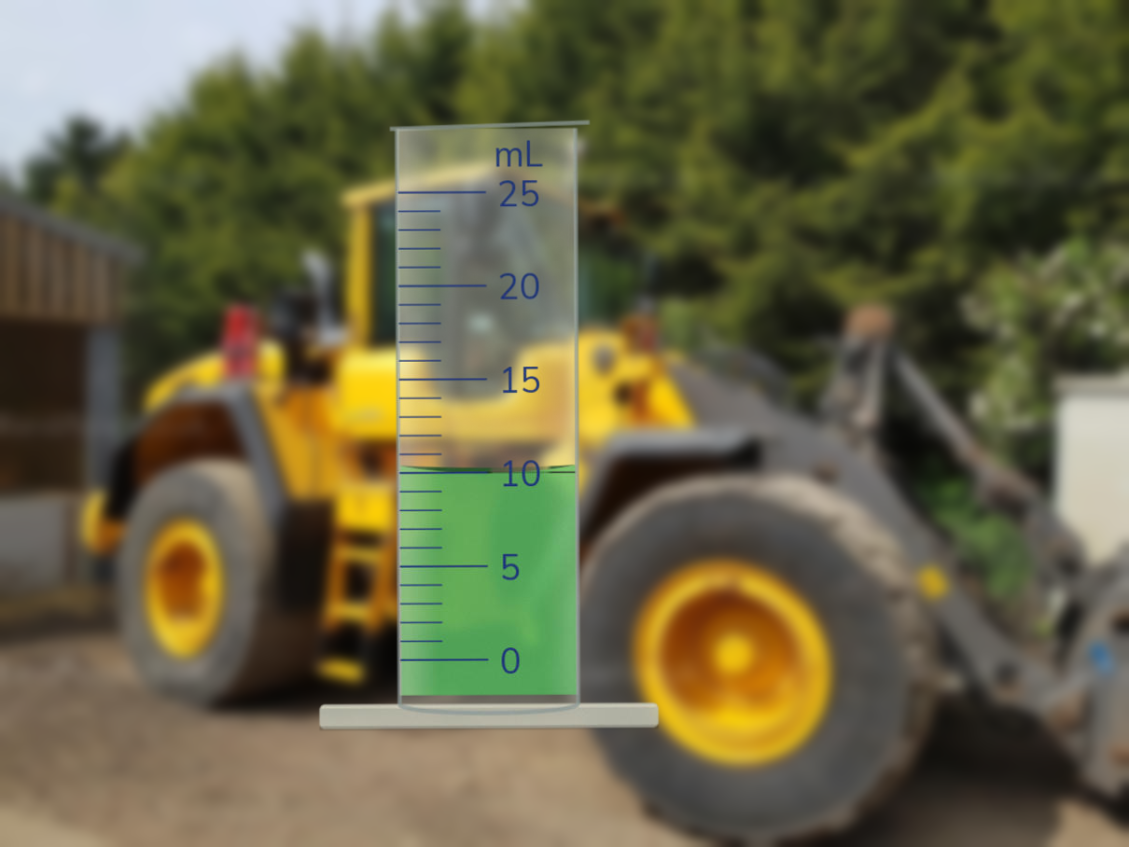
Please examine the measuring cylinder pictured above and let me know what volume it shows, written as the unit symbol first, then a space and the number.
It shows mL 10
